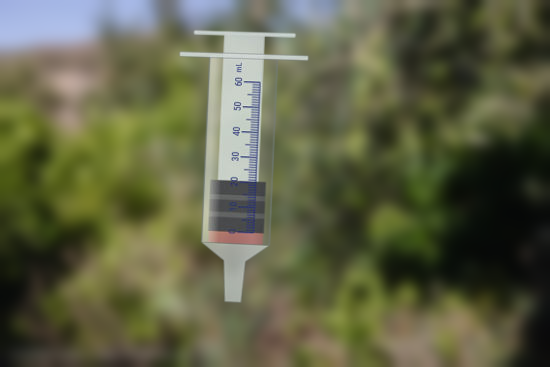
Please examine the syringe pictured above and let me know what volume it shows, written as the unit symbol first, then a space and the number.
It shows mL 0
